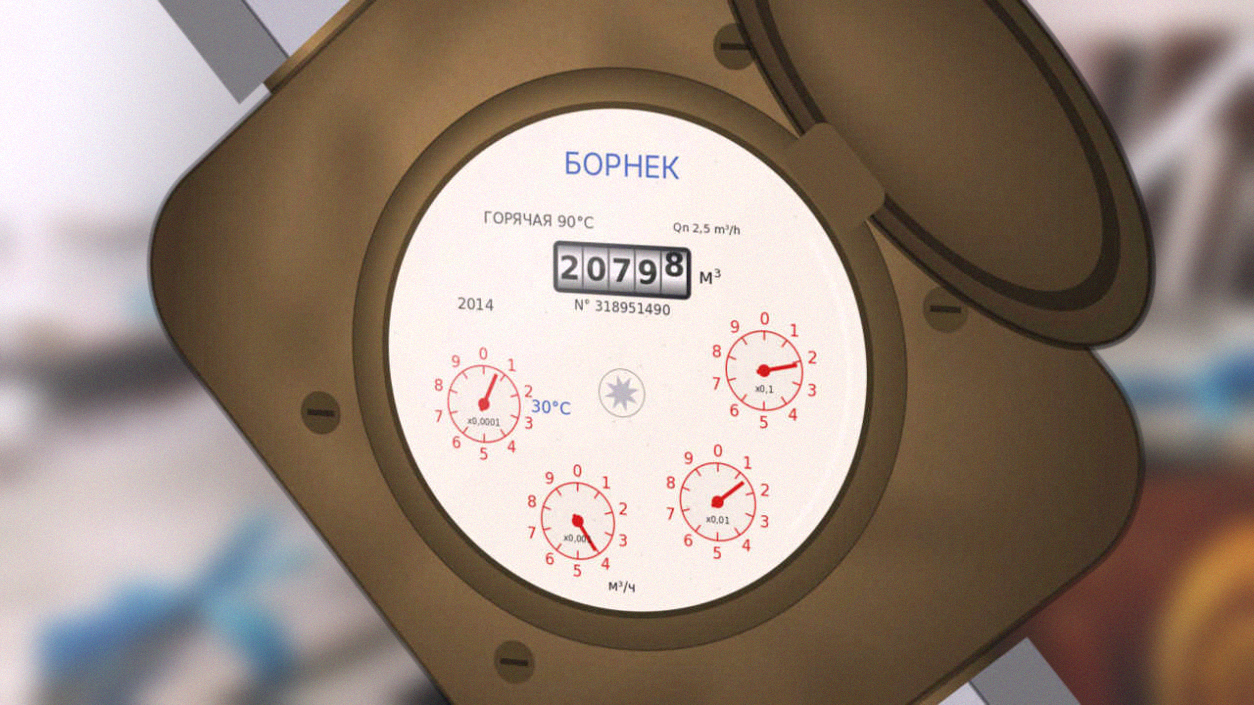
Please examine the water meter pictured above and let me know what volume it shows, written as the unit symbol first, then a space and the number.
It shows m³ 20798.2140
